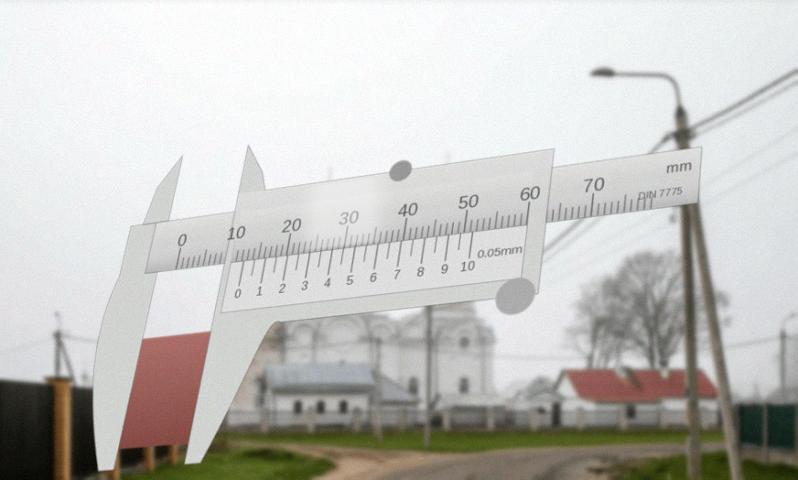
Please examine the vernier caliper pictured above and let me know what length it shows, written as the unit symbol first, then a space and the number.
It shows mm 12.4
